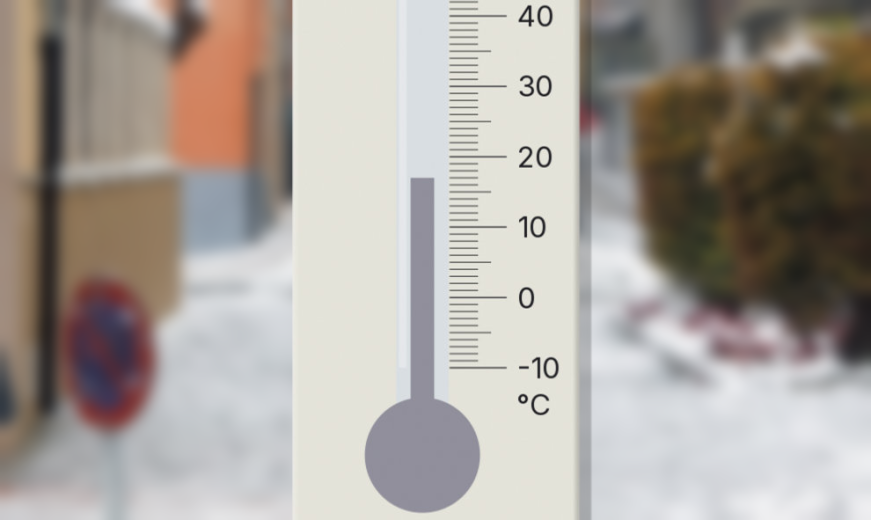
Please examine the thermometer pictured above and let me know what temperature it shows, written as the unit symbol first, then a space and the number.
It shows °C 17
